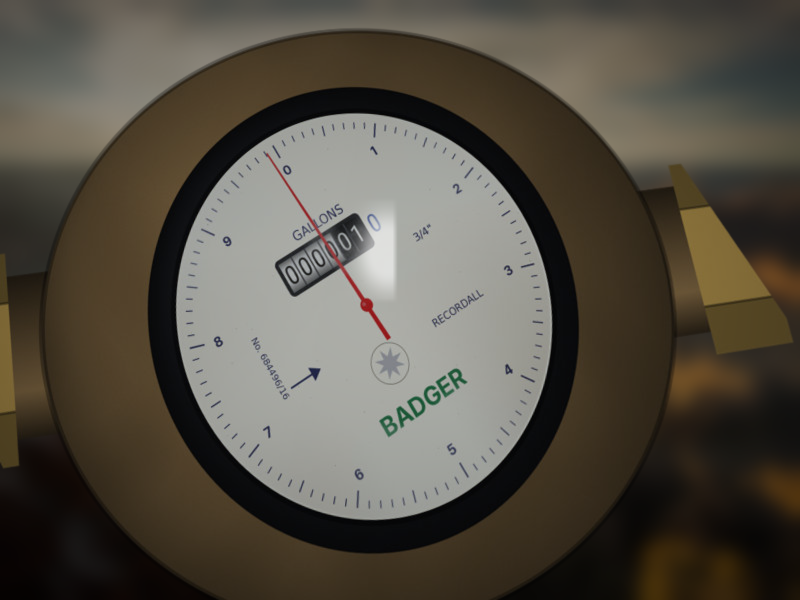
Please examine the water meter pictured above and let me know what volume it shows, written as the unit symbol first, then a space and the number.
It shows gal 9.9
